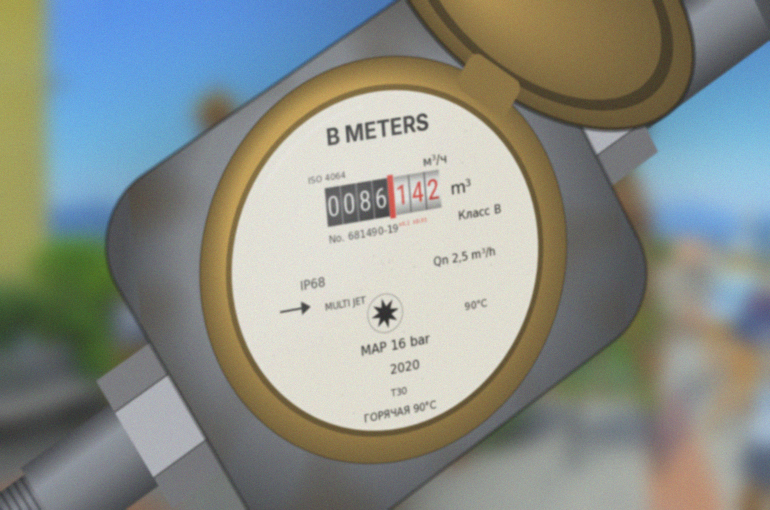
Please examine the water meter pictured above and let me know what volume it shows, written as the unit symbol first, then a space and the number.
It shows m³ 86.142
